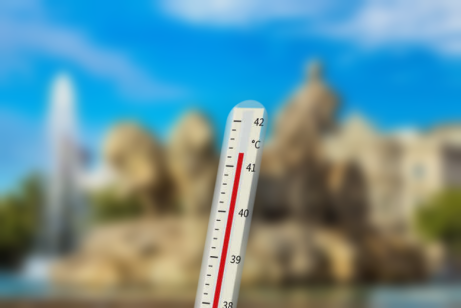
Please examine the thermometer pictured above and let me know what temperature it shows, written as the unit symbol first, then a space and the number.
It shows °C 41.3
